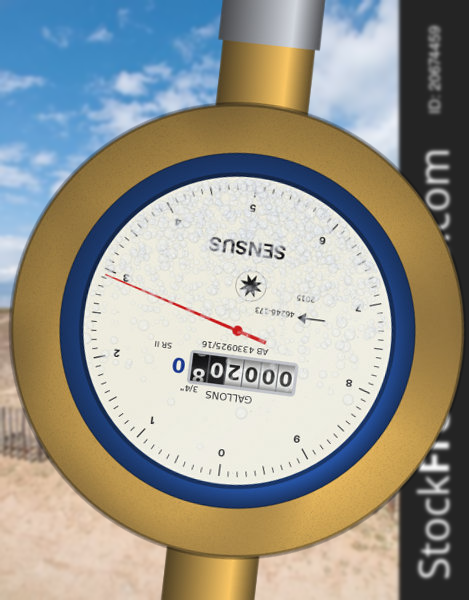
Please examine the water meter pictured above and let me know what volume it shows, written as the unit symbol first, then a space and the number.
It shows gal 2082.9
